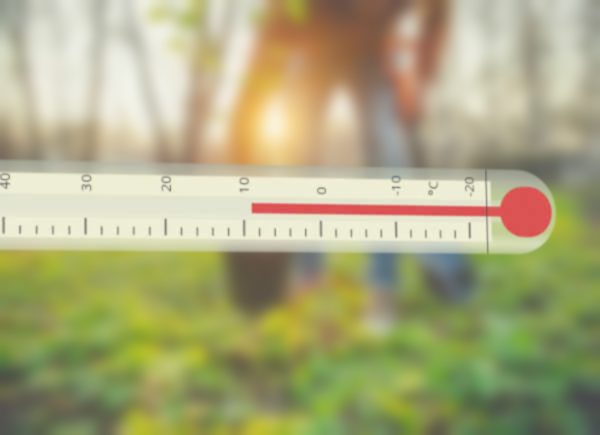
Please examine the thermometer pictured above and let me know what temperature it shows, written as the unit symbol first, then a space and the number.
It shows °C 9
